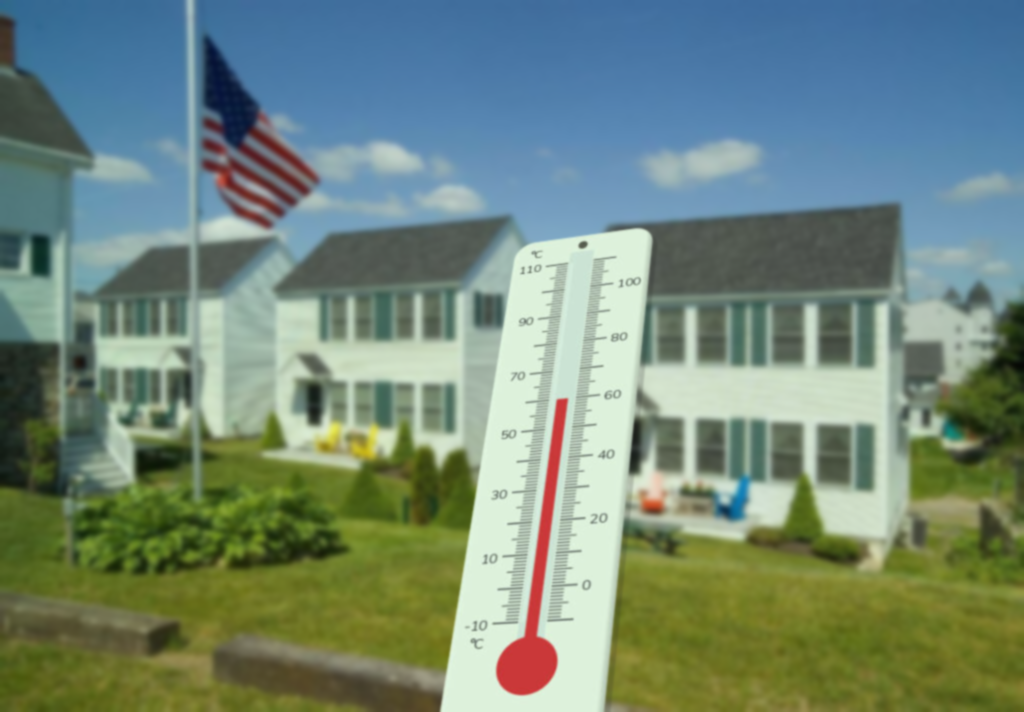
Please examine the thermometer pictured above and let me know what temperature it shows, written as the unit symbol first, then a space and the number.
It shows °C 60
